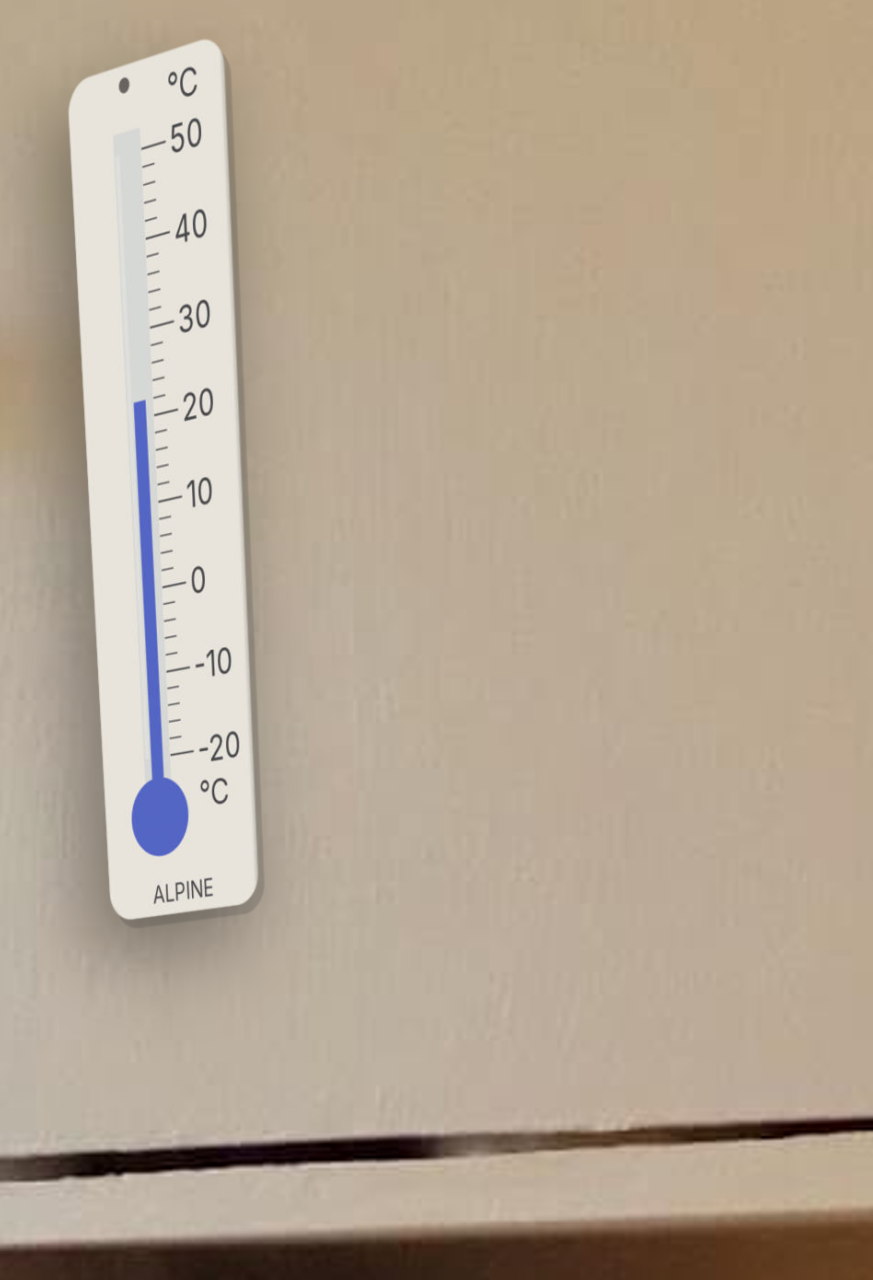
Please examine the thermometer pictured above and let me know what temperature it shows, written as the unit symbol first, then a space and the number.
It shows °C 22
